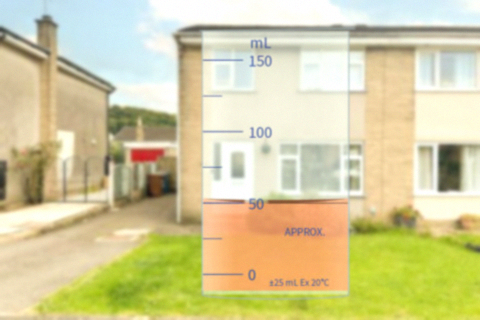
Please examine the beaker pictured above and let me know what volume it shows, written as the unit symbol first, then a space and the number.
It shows mL 50
